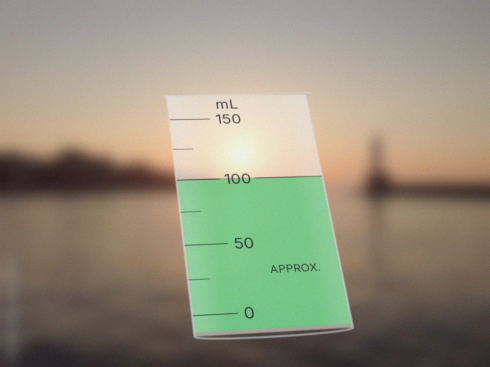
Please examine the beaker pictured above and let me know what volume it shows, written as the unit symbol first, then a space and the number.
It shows mL 100
